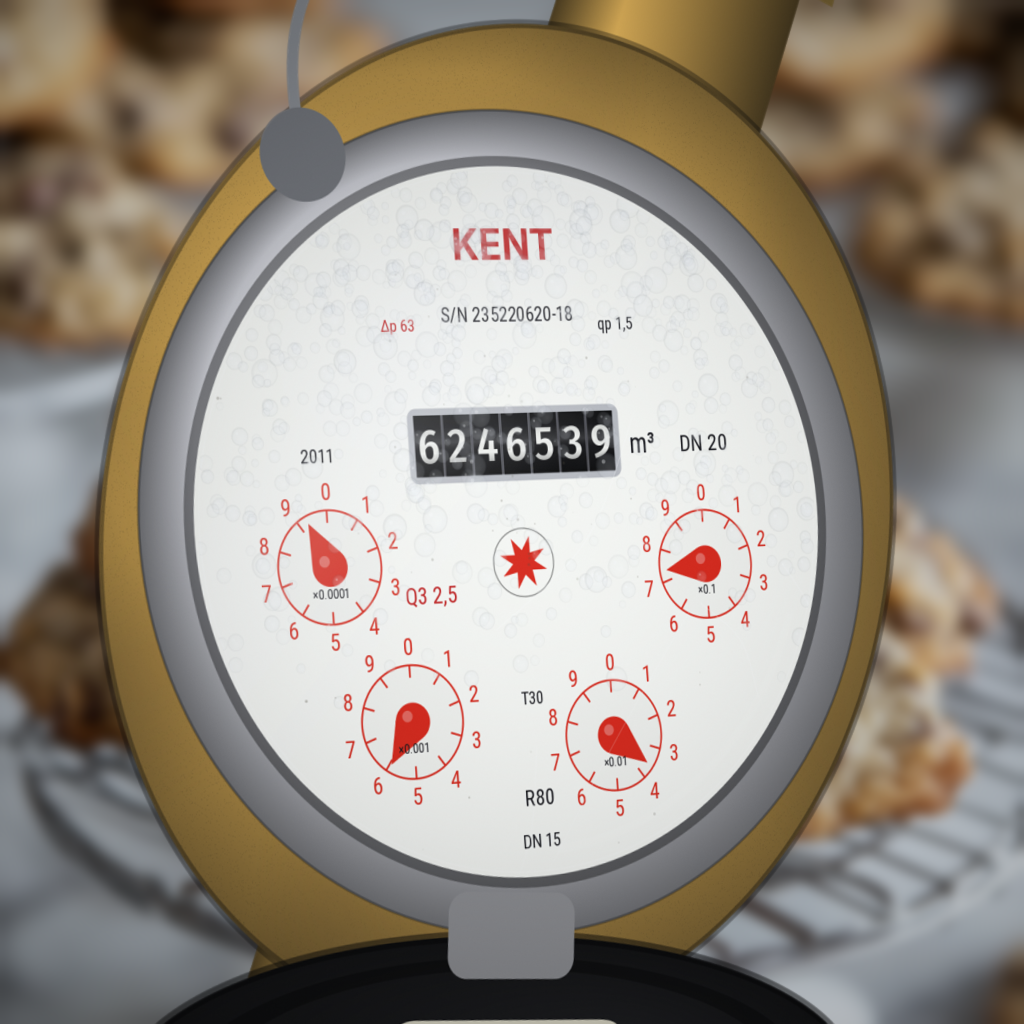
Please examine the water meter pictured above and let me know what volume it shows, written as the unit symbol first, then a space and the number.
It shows m³ 6246539.7359
